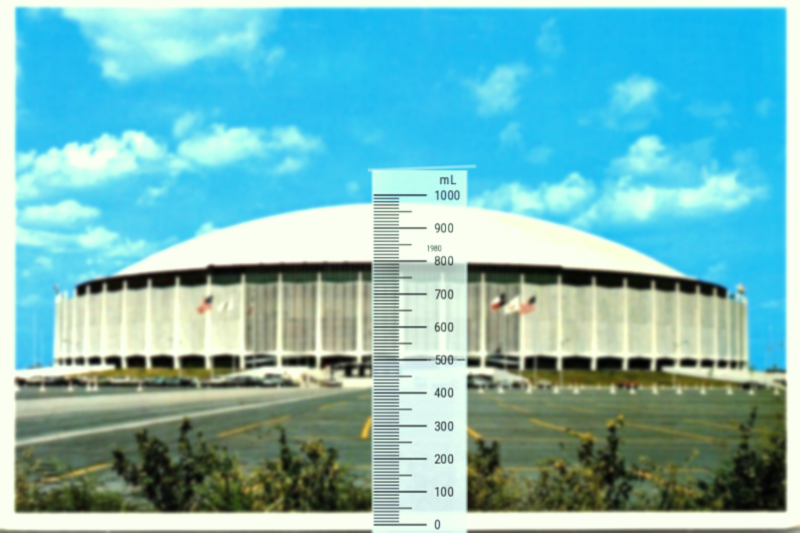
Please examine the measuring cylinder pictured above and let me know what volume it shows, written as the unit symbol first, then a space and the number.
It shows mL 500
